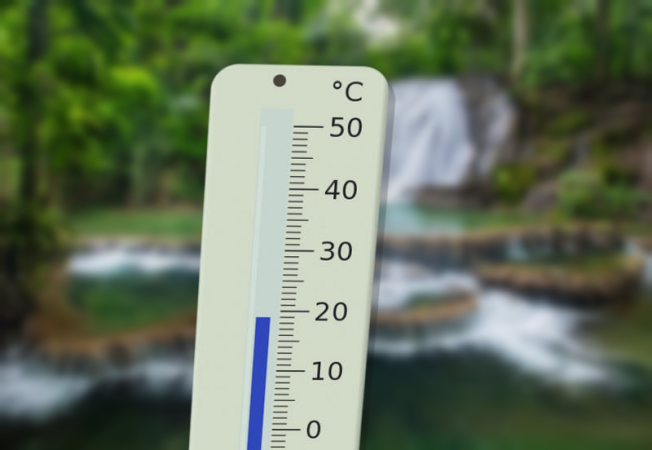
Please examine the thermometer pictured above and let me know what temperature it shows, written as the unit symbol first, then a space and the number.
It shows °C 19
